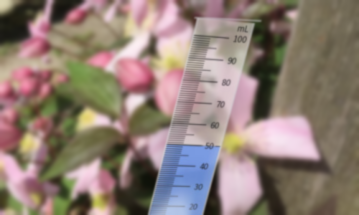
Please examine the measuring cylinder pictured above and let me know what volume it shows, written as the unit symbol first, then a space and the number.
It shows mL 50
